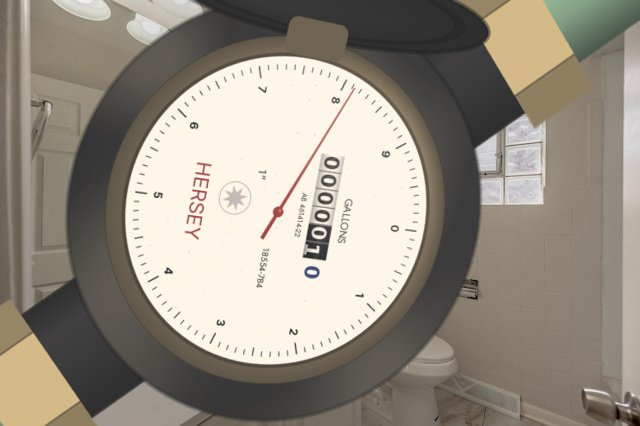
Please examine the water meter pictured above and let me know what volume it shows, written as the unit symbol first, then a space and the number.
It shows gal 8.1
